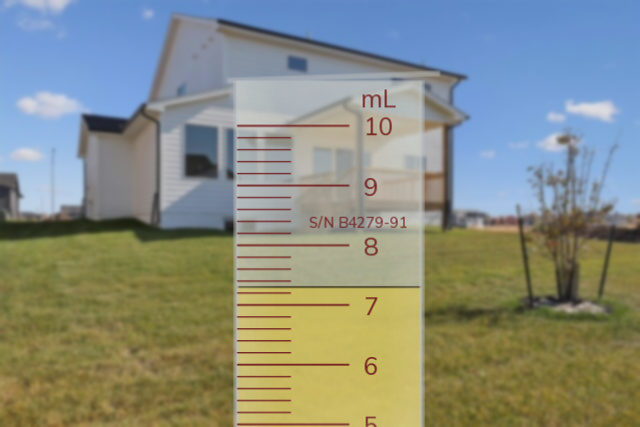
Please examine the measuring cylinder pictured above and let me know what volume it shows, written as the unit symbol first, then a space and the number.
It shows mL 7.3
